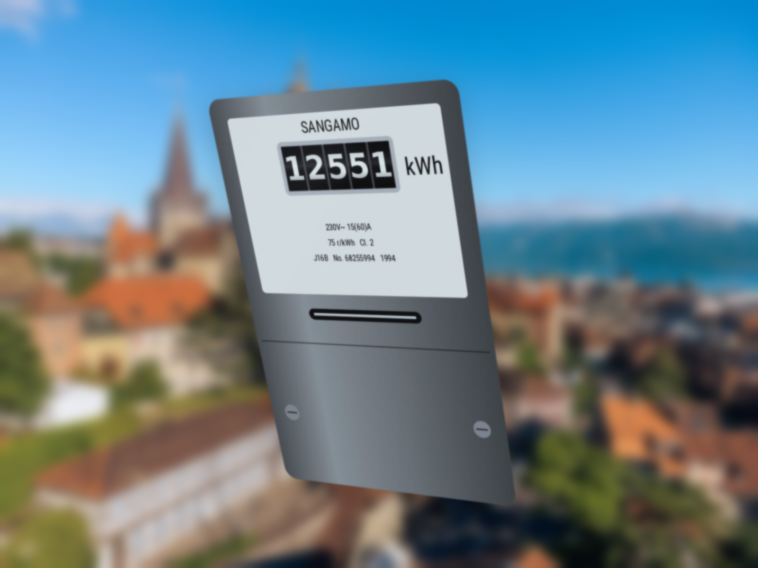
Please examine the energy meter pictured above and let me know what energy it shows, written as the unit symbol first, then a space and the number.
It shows kWh 12551
